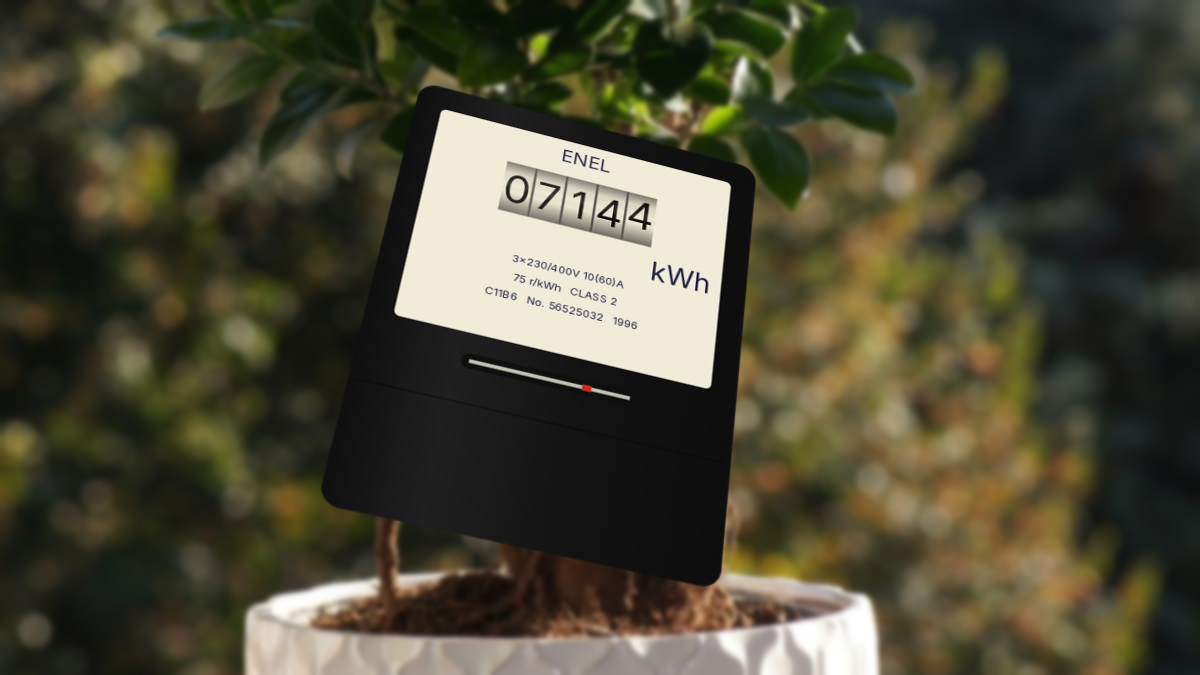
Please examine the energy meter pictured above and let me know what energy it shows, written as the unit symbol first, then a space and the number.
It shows kWh 7144
